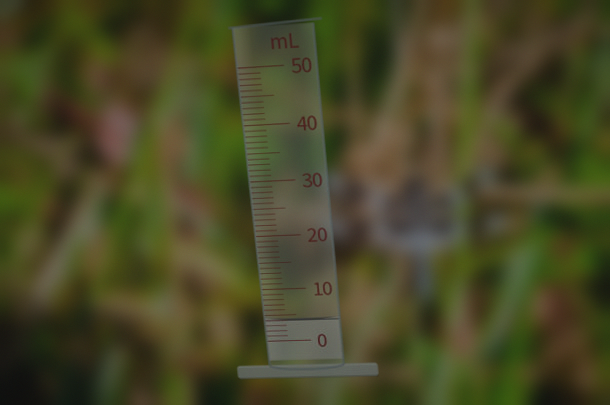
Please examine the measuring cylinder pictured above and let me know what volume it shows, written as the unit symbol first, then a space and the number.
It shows mL 4
